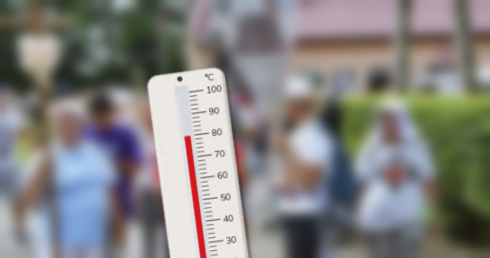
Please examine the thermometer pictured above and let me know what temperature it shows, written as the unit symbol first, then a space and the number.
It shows °C 80
